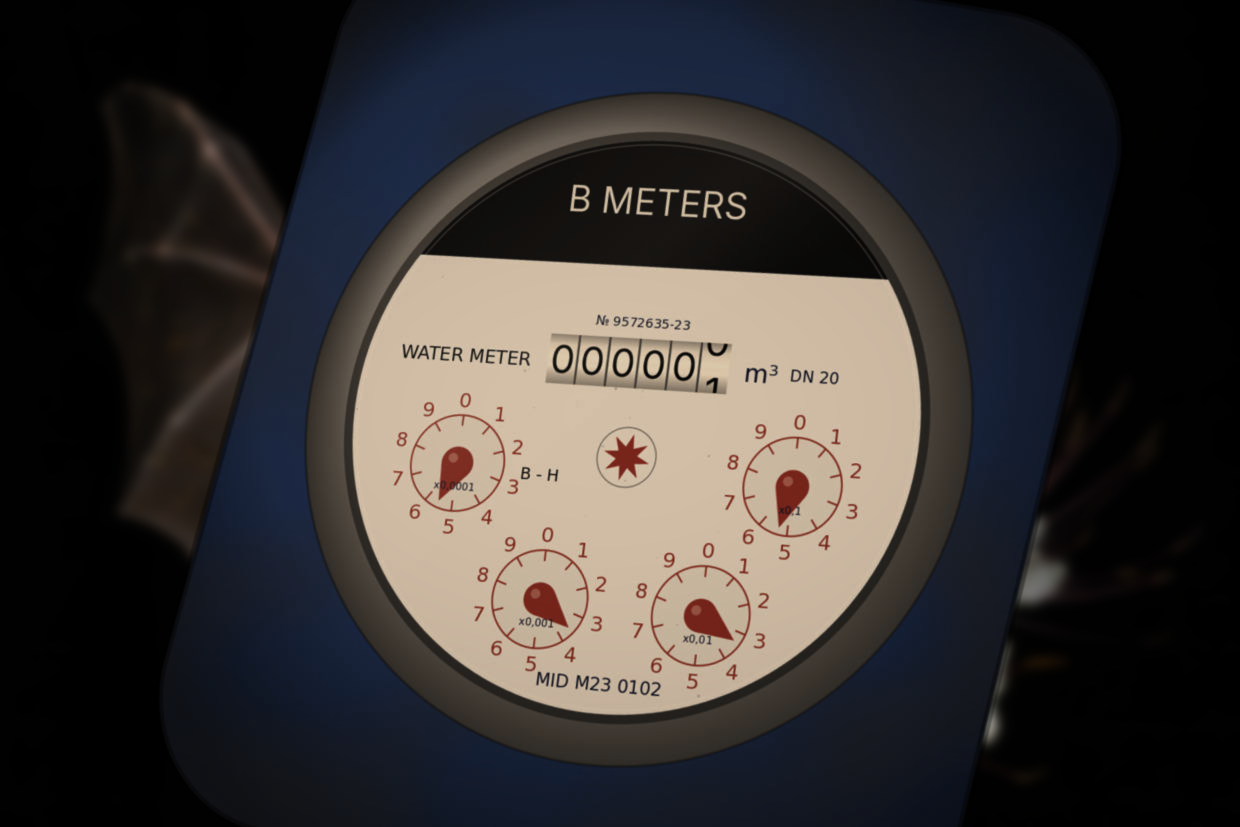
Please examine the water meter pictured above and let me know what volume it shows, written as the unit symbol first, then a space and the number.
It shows m³ 0.5335
